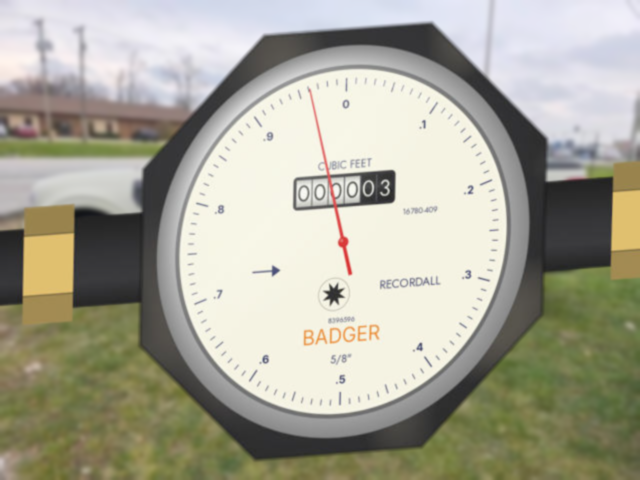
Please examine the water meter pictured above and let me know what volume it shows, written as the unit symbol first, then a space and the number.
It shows ft³ 2.96
